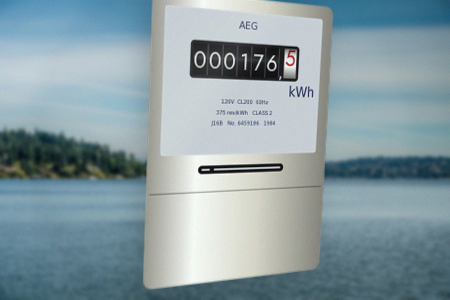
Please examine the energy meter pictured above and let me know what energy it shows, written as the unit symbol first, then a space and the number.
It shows kWh 176.5
